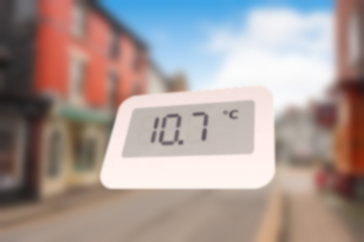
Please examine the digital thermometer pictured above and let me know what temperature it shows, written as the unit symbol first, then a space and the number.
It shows °C 10.7
